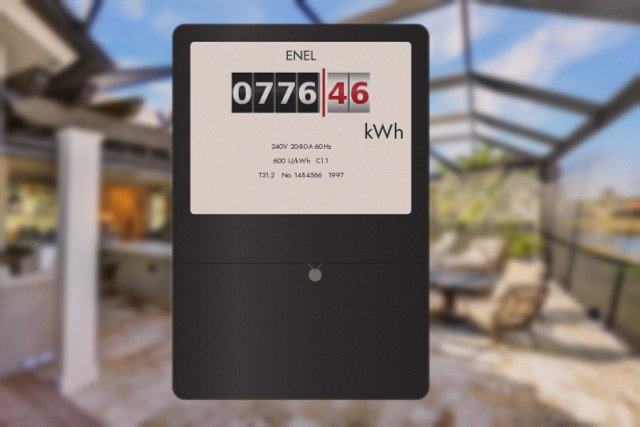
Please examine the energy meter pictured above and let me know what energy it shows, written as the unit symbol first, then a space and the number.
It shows kWh 776.46
